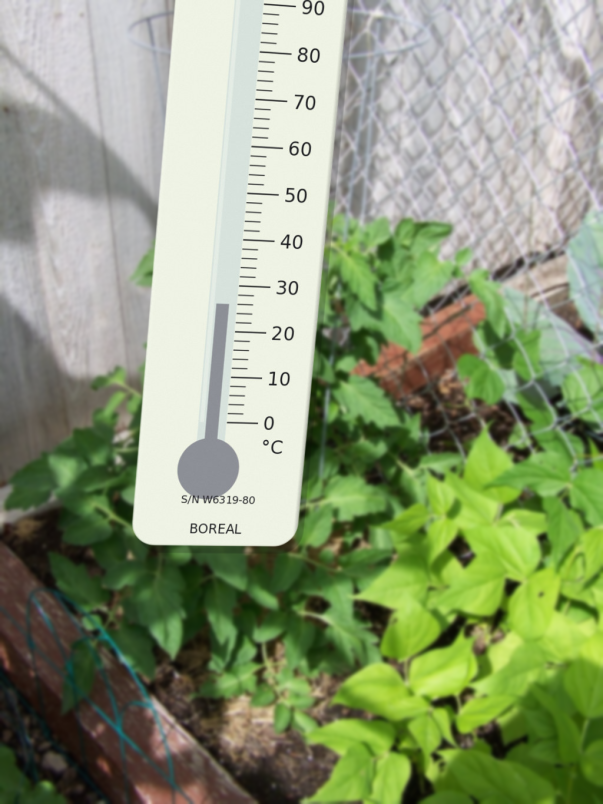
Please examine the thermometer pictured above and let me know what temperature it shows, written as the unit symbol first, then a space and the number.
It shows °C 26
